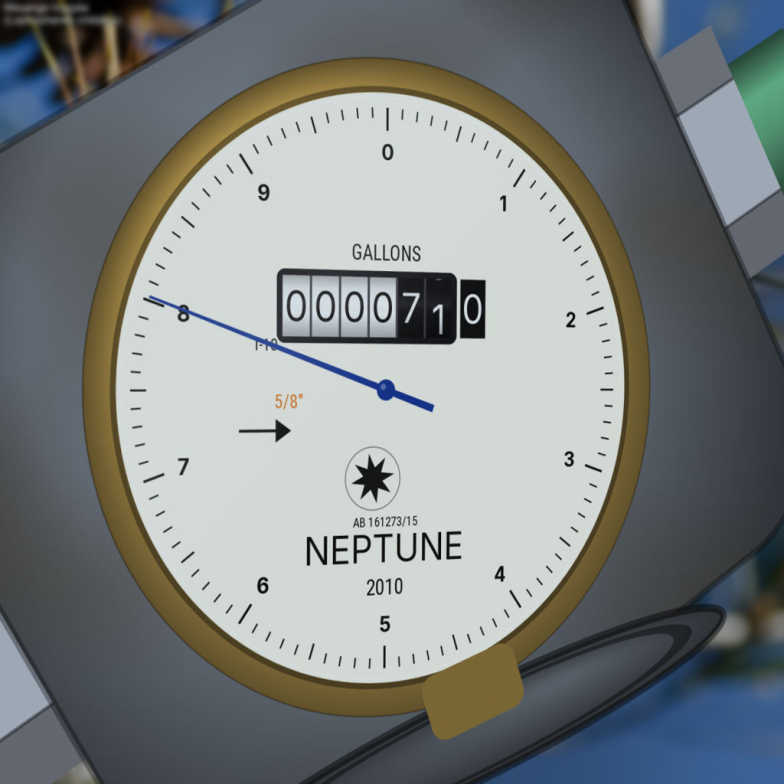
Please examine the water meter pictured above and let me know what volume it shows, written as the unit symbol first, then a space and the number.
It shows gal 708.0
